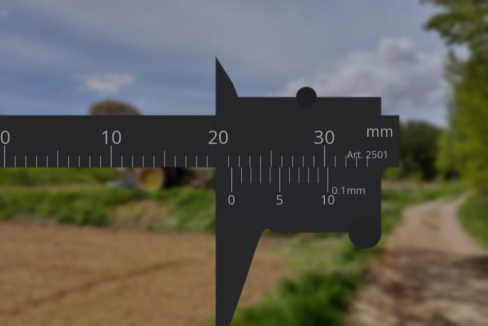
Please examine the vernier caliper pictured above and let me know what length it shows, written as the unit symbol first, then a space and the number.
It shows mm 21.3
